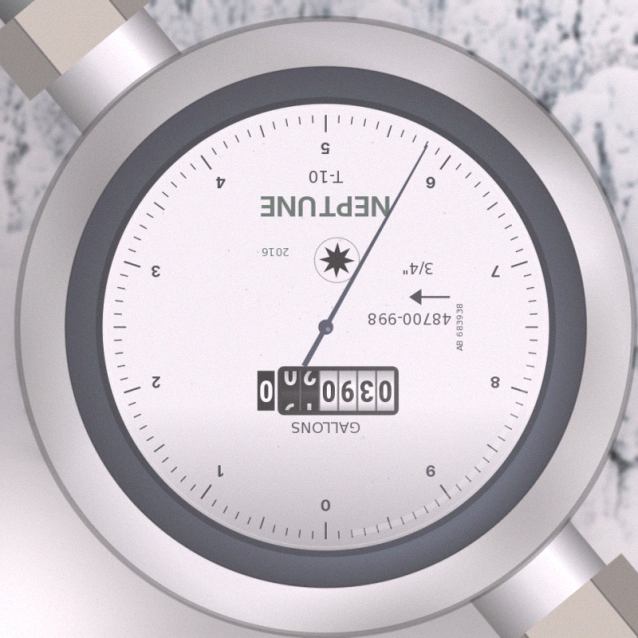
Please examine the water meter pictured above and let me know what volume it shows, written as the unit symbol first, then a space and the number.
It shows gal 390195.8
